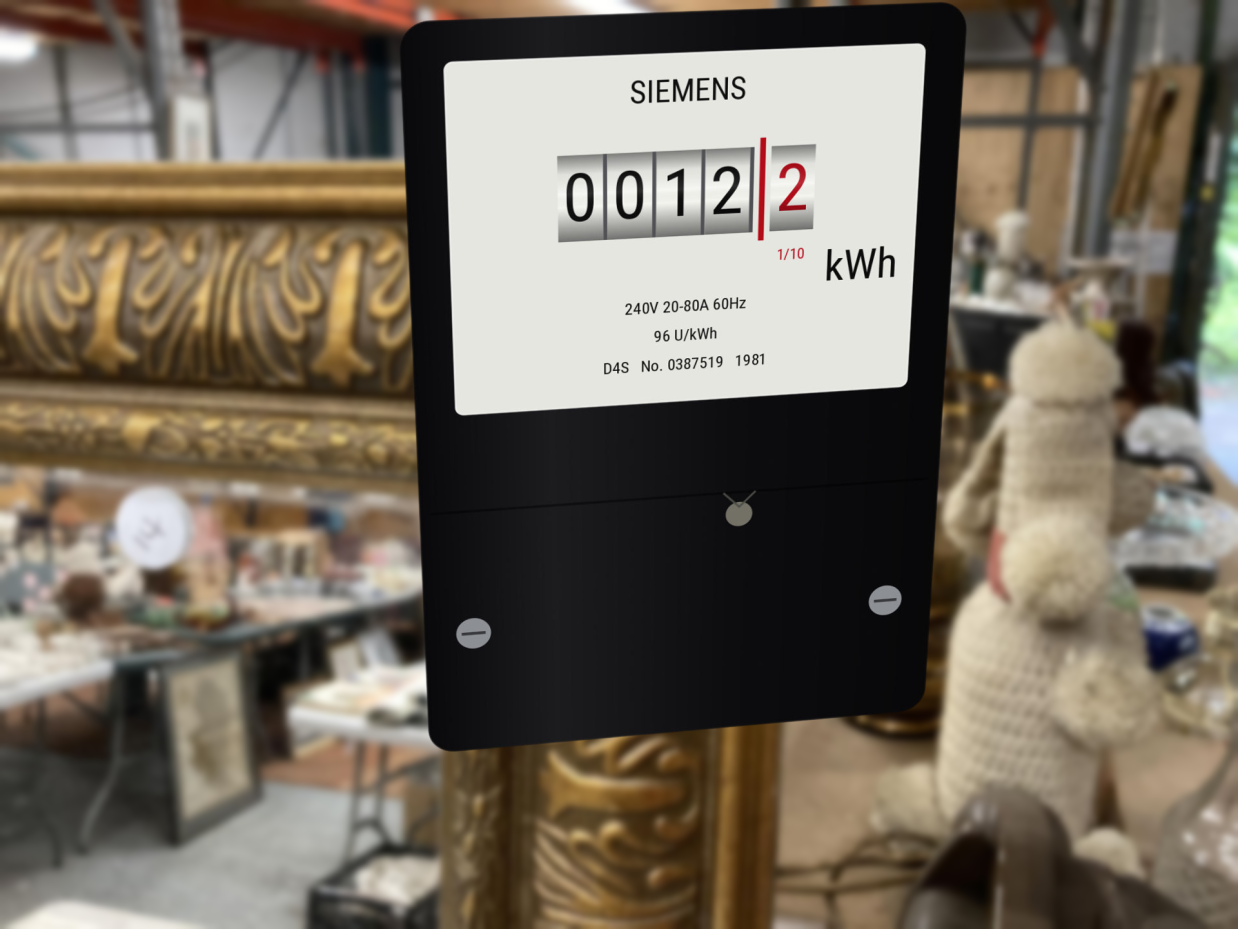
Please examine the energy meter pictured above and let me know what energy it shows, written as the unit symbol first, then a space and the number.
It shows kWh 12.2
